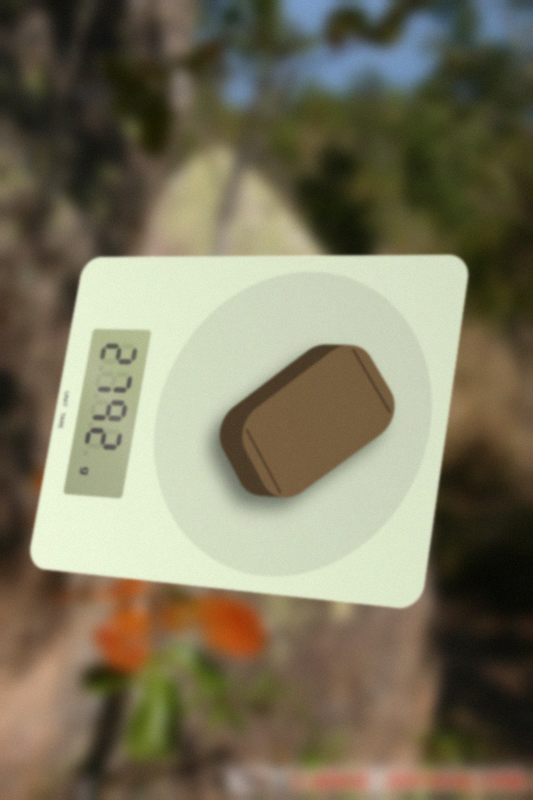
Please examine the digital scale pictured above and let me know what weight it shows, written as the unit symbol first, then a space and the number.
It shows g 2792
